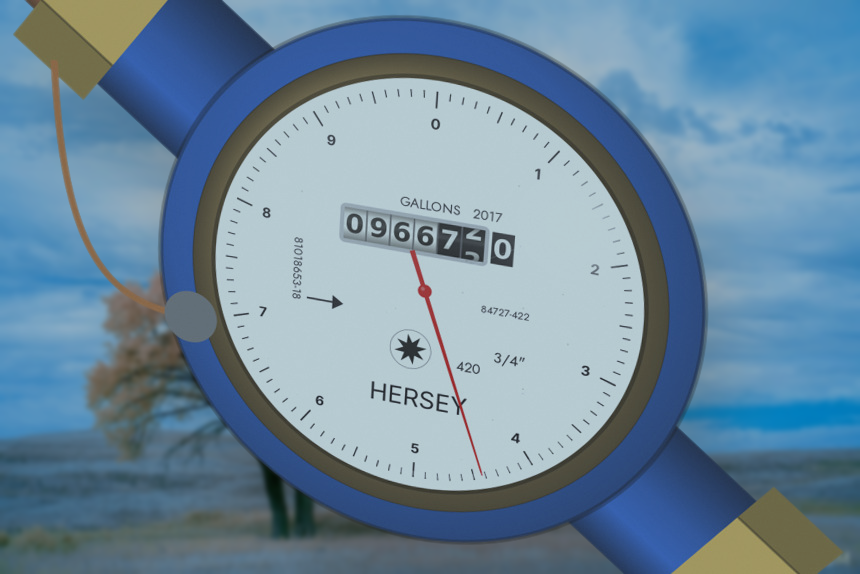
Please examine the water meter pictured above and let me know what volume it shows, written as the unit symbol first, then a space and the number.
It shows gal 966724.4
